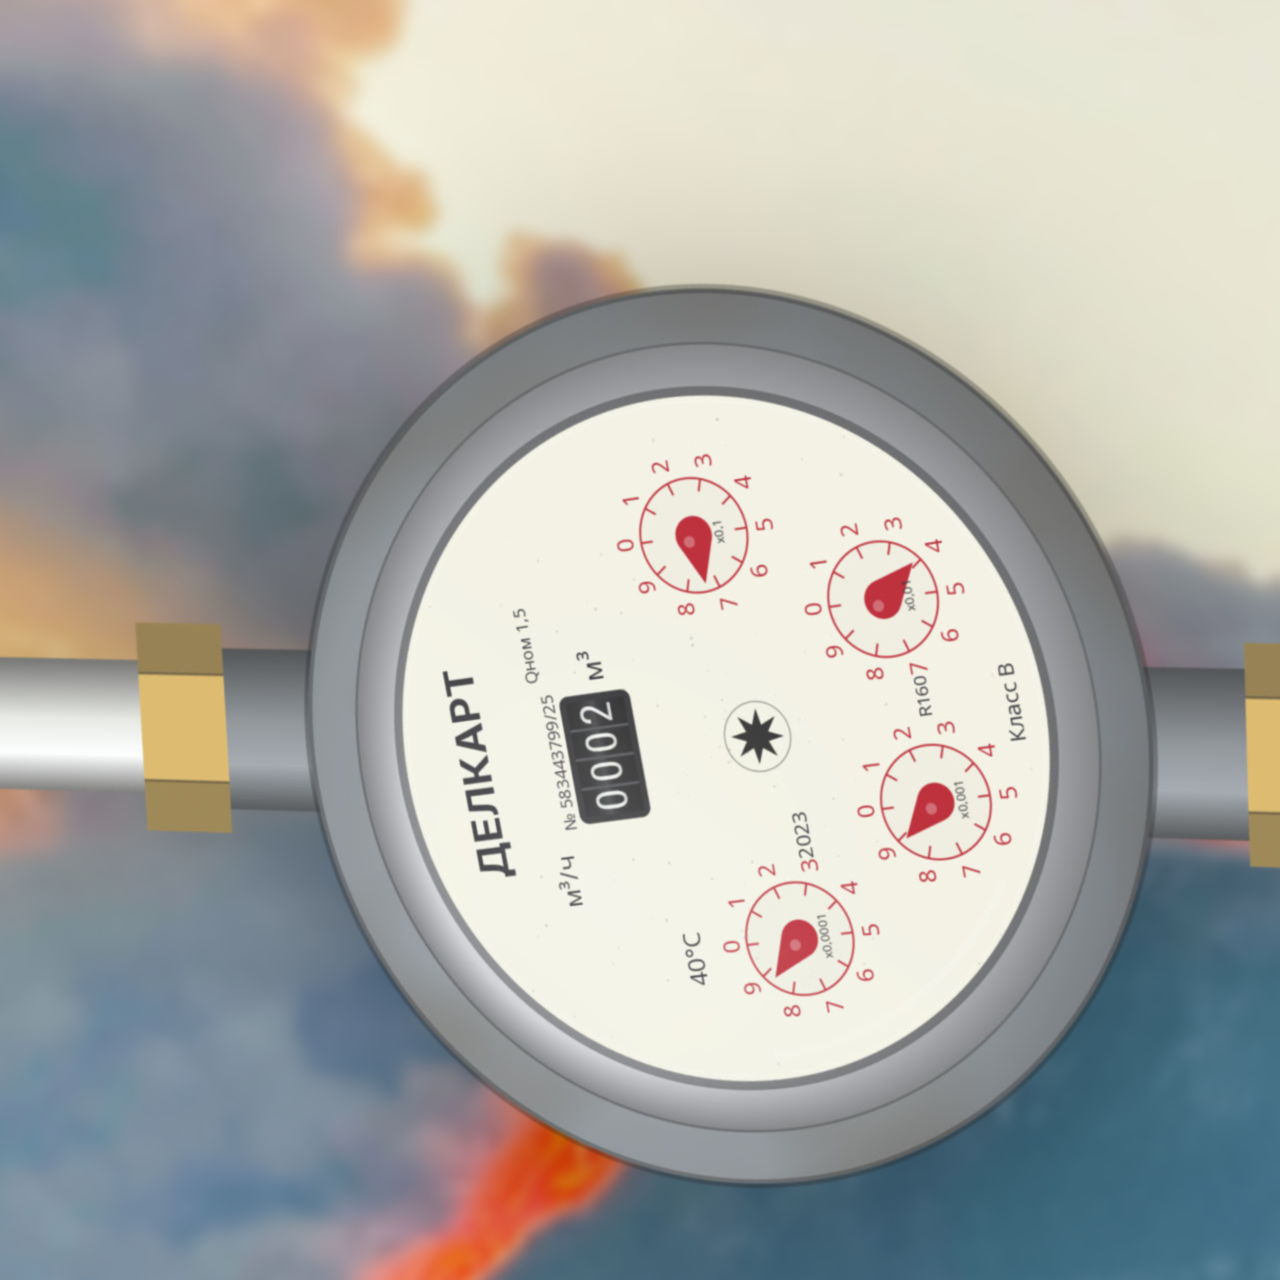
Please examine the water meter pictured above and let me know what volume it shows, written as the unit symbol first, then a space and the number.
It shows m³ 2.7388
